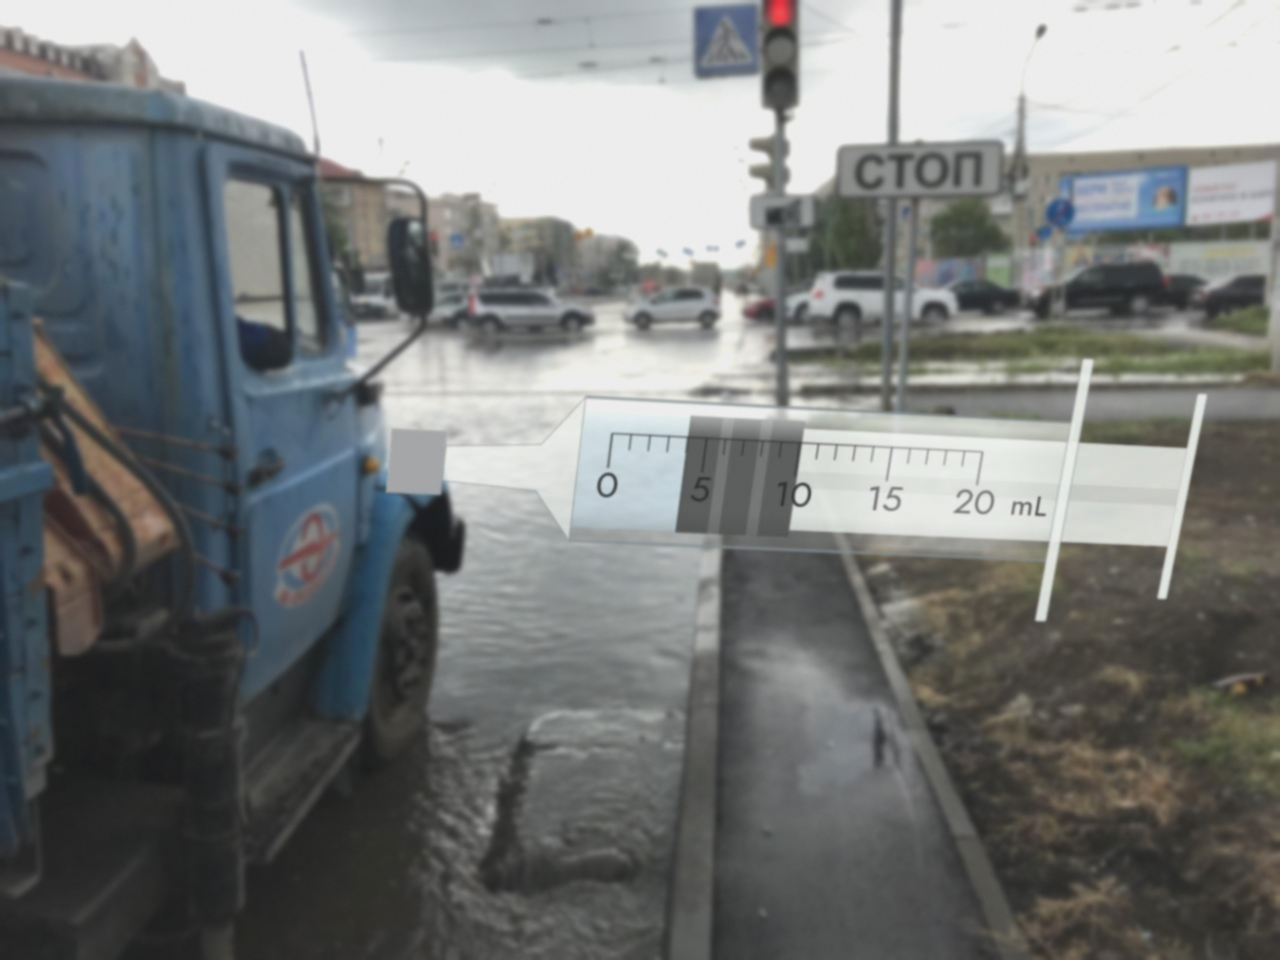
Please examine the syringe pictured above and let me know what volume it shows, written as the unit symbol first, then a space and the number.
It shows mL 4
